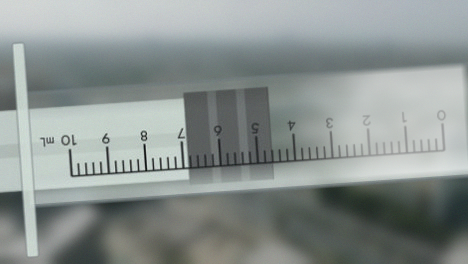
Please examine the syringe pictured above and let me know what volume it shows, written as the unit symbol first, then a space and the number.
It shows mL 4.6
